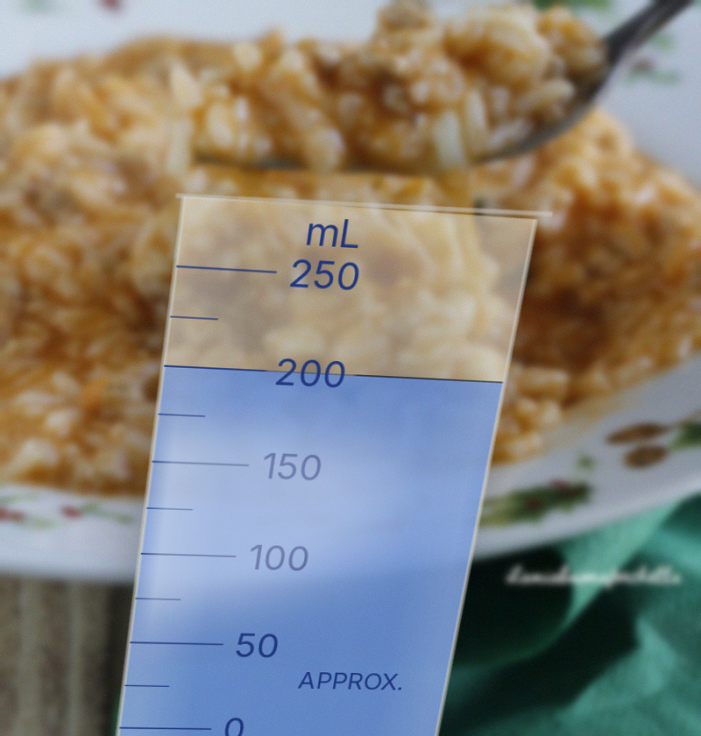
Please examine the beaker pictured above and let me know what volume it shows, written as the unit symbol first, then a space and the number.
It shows mL 200
